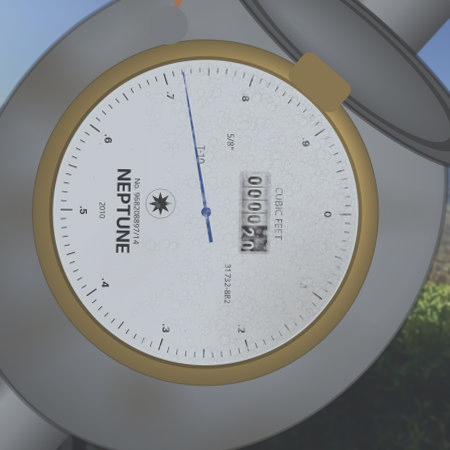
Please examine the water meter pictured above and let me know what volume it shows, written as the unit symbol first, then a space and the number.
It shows ft³ 19.72
